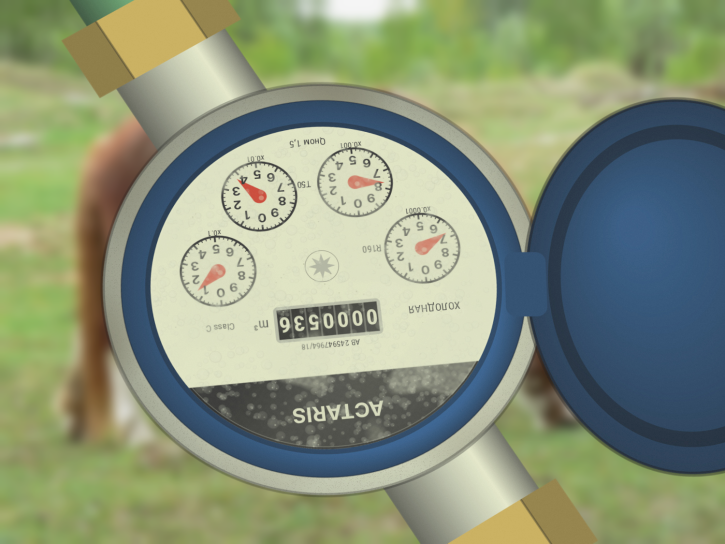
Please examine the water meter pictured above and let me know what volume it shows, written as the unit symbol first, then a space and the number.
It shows m³ 536.1376
